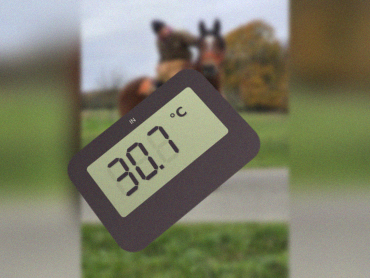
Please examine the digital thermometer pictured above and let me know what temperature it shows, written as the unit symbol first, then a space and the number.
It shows °C 30.7
